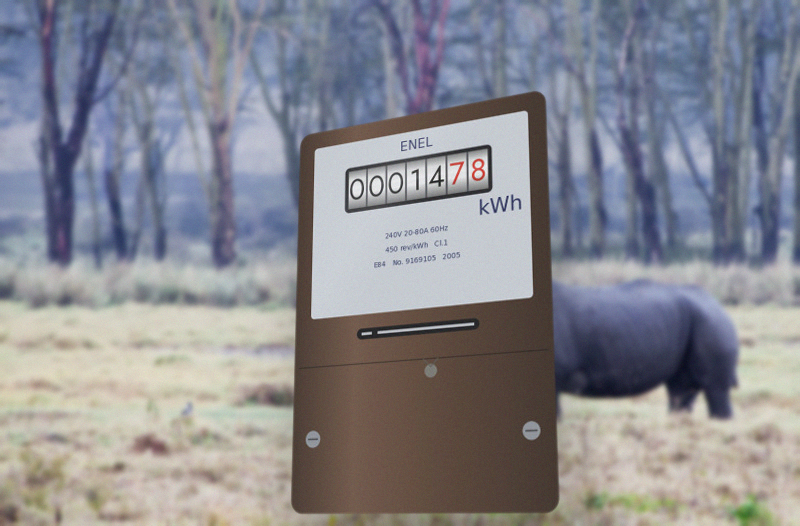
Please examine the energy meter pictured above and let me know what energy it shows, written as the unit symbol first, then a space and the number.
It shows kWh 14.78
